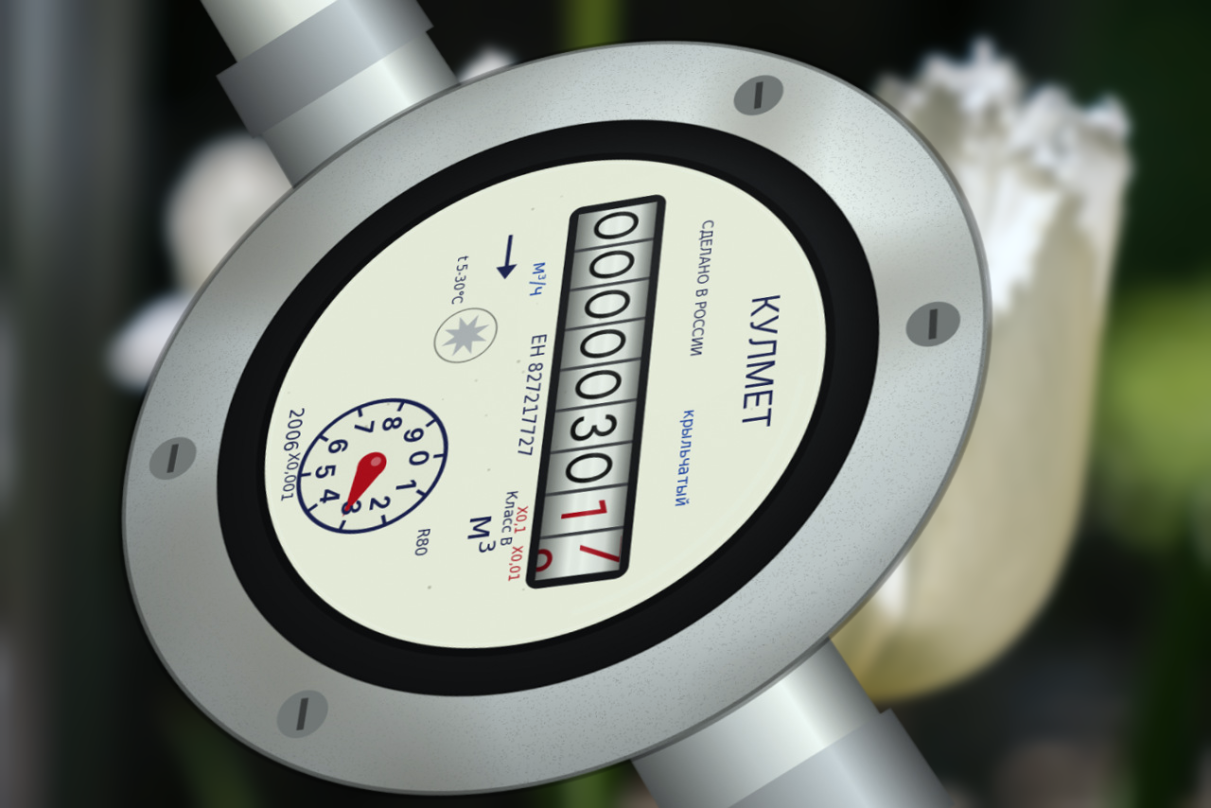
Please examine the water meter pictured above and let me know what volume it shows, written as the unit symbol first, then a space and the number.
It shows m³ 30.173
